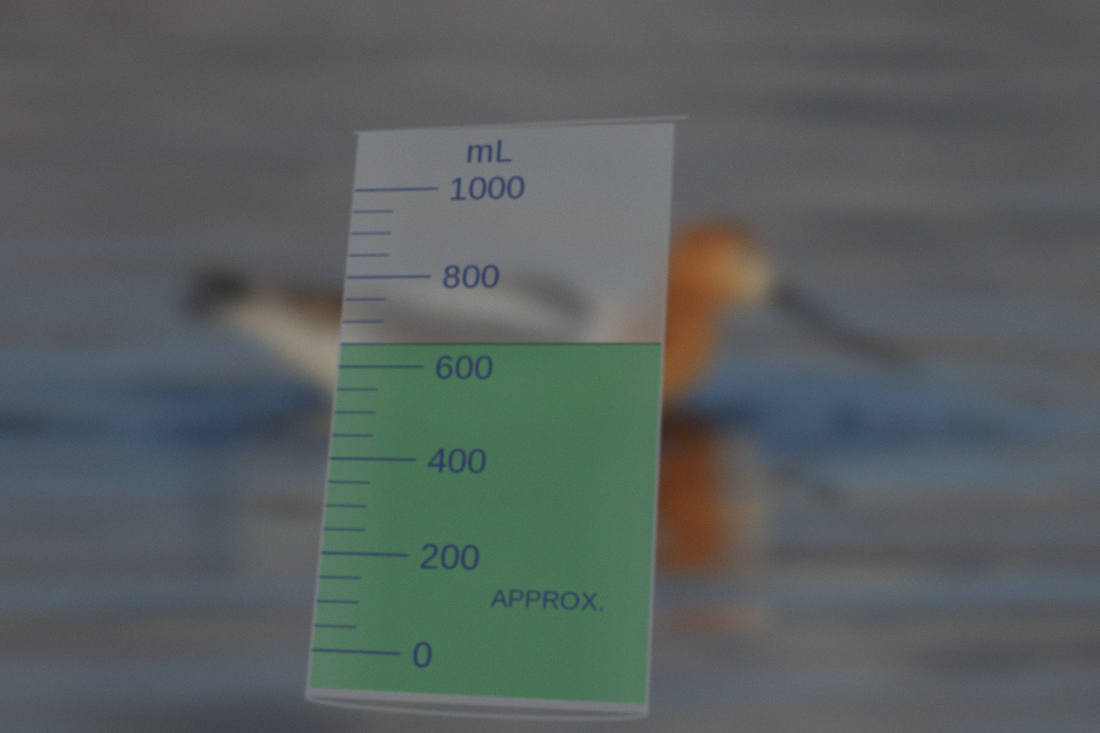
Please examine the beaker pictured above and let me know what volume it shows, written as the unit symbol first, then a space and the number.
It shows mL 650
